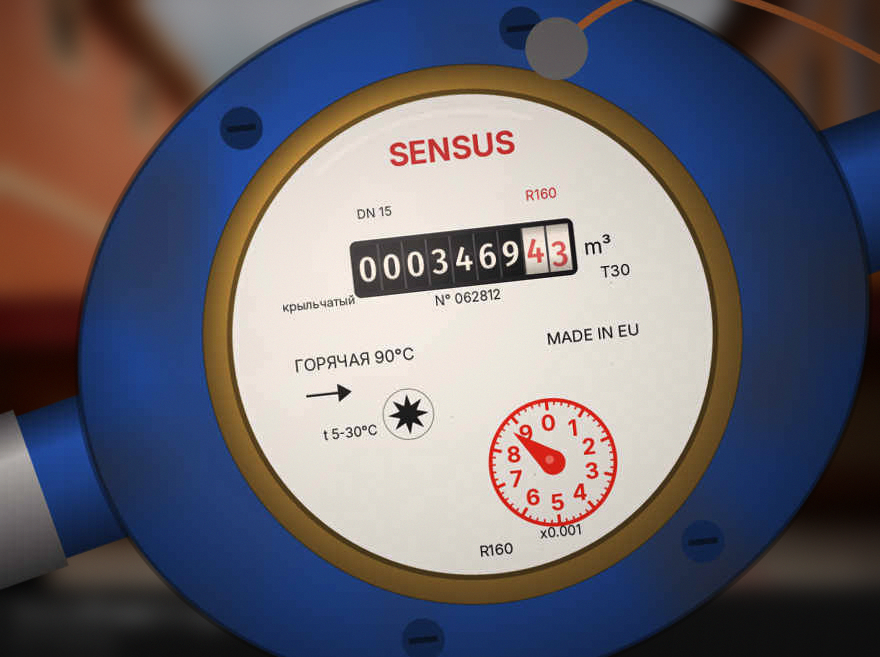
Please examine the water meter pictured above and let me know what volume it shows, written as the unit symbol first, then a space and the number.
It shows m³ 3469.428
